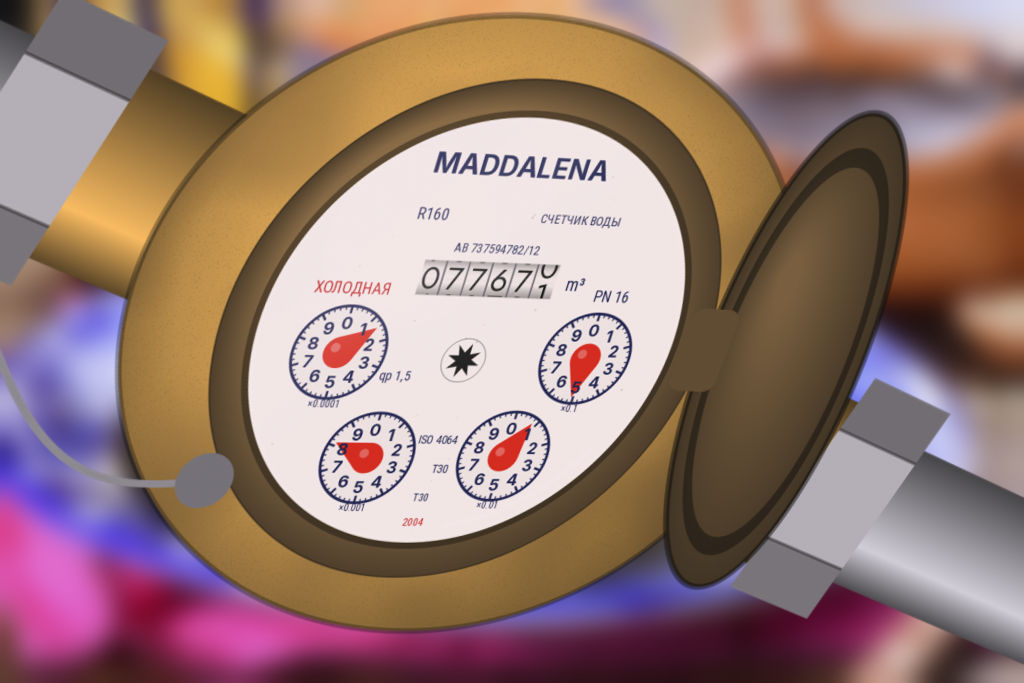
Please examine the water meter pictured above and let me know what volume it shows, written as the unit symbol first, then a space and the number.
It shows m³ 77670.5081
